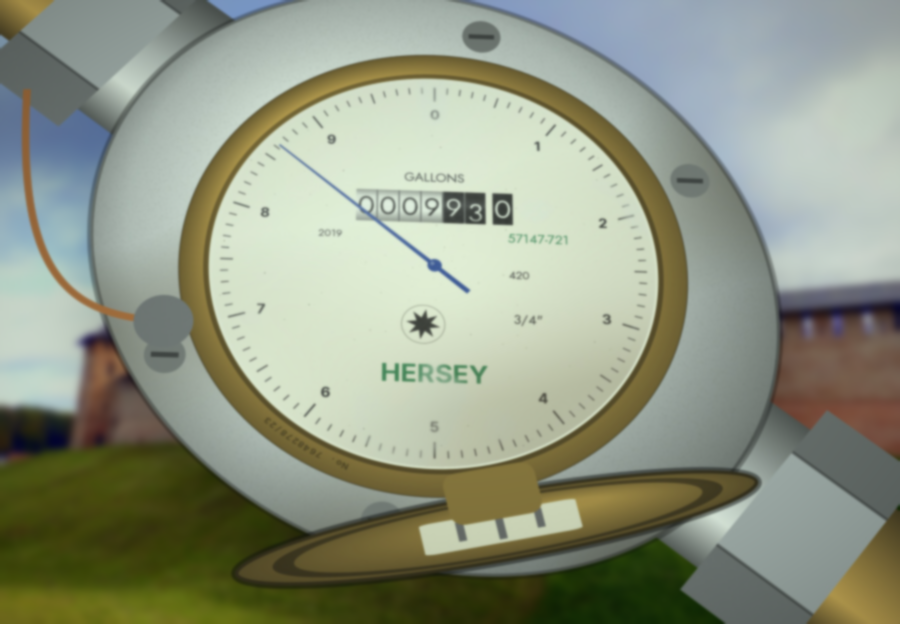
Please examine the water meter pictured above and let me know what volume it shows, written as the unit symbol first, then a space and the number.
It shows gal 9928.6
